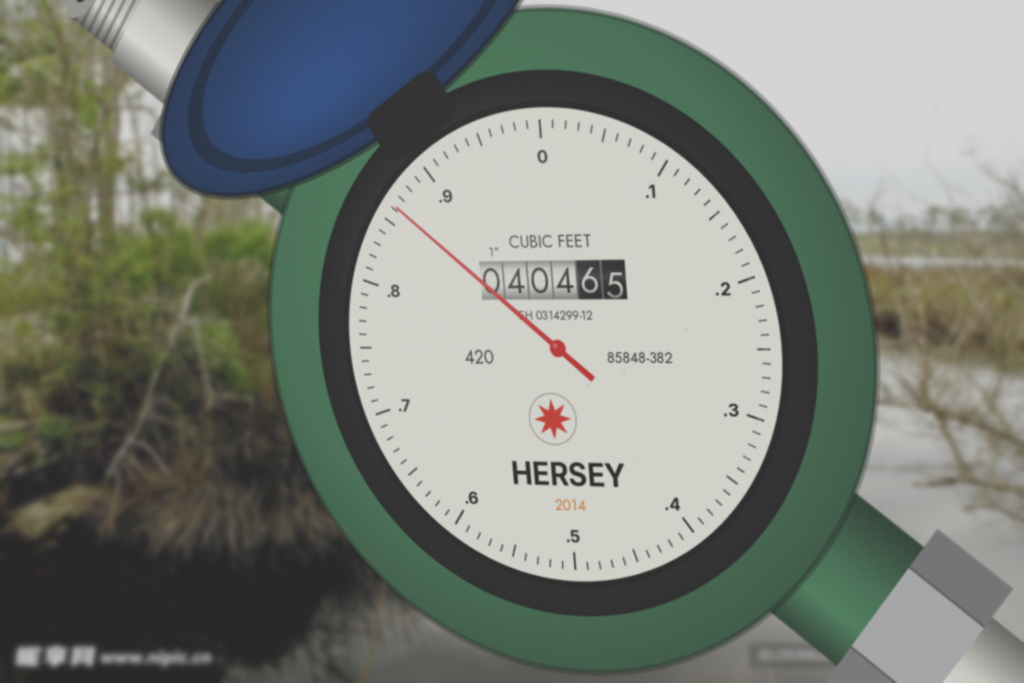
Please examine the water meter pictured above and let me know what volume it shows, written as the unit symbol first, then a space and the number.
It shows ft³ 40464.86
